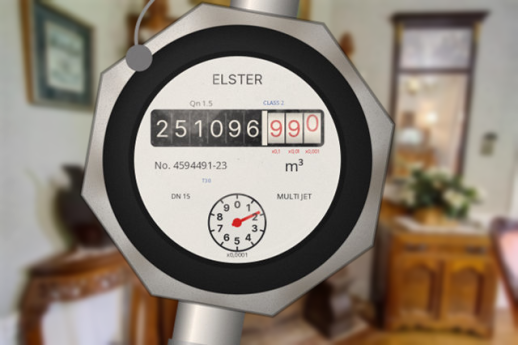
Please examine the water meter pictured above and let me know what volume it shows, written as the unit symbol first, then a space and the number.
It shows m³ 251096.9901
